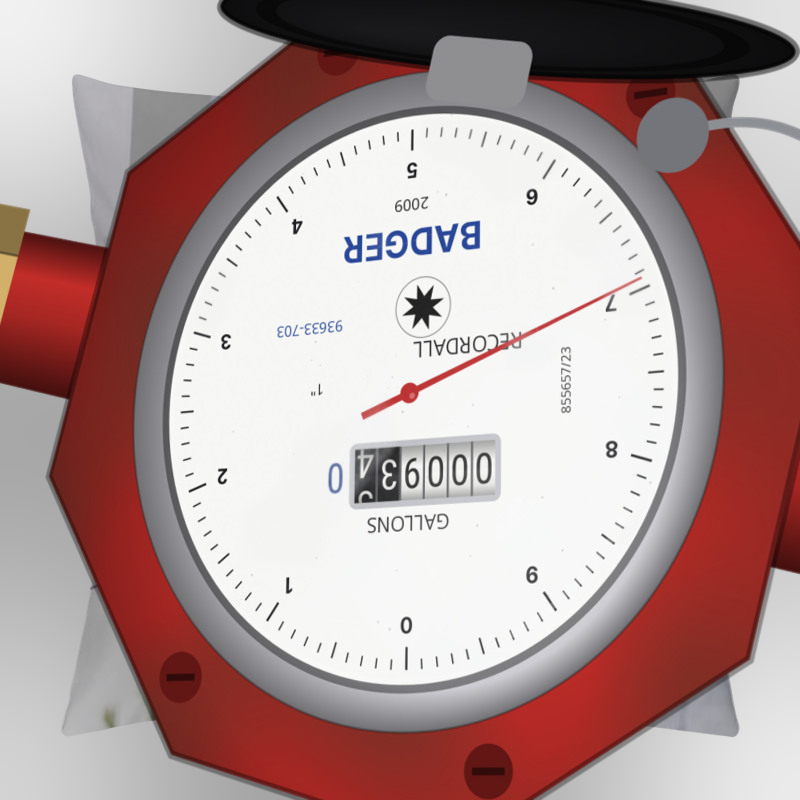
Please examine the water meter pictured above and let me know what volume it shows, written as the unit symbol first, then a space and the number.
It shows gal 9336.9
